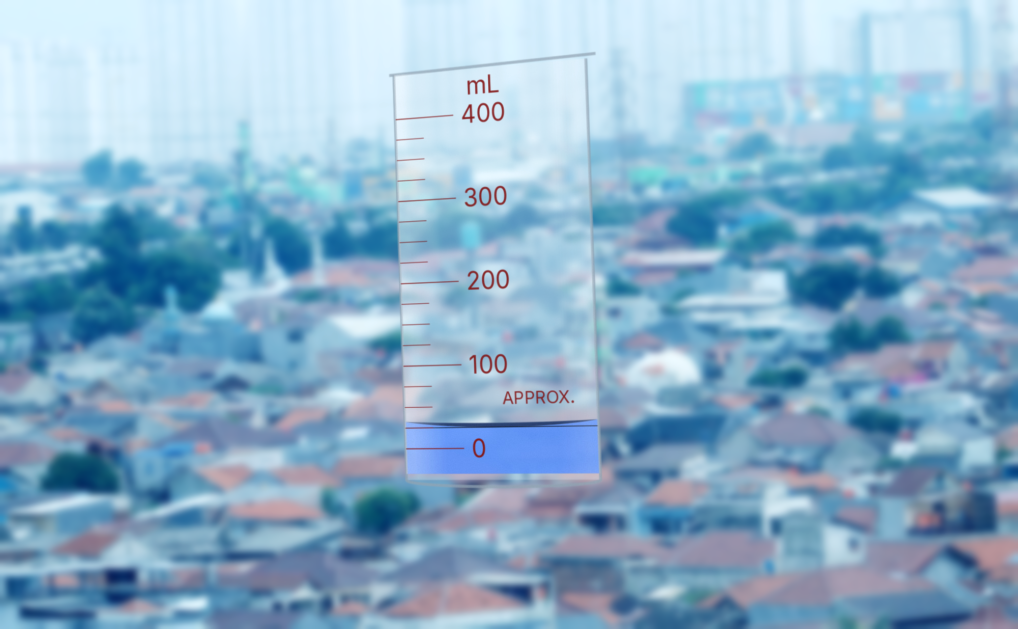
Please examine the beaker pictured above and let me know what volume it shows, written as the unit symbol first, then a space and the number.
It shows mL 25
